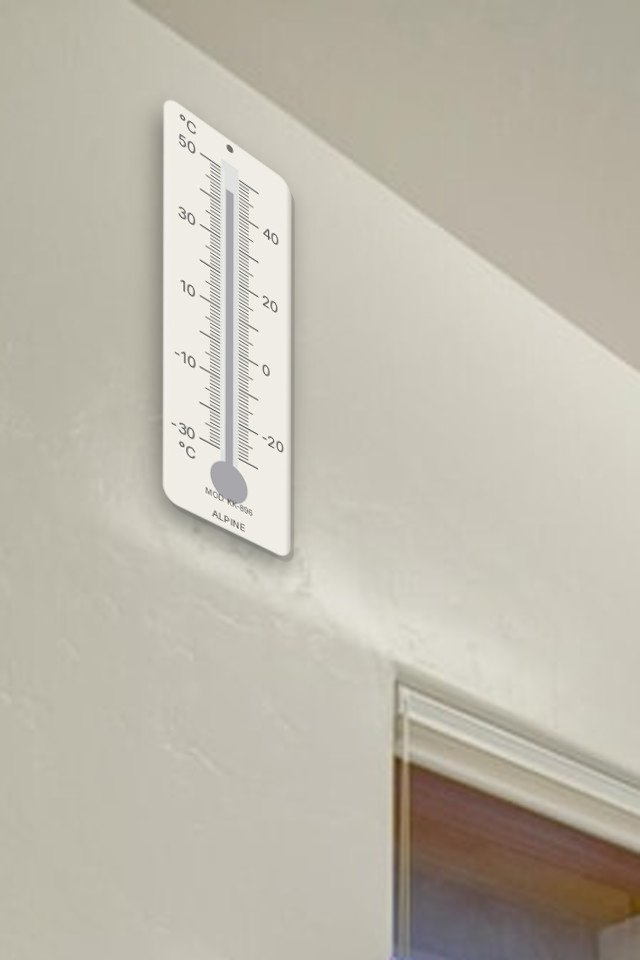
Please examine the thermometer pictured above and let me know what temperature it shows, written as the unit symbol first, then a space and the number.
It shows °C 45
